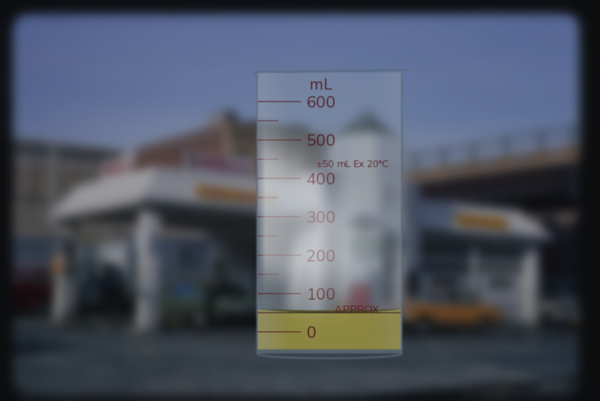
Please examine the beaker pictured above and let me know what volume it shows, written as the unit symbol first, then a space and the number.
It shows mL 50
